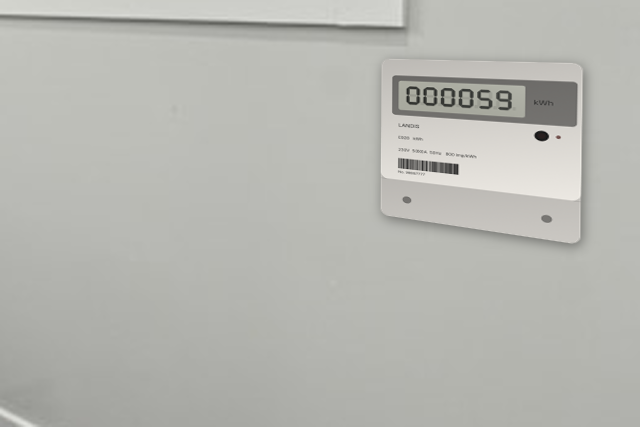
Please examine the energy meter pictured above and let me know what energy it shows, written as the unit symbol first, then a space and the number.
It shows kWh 59
